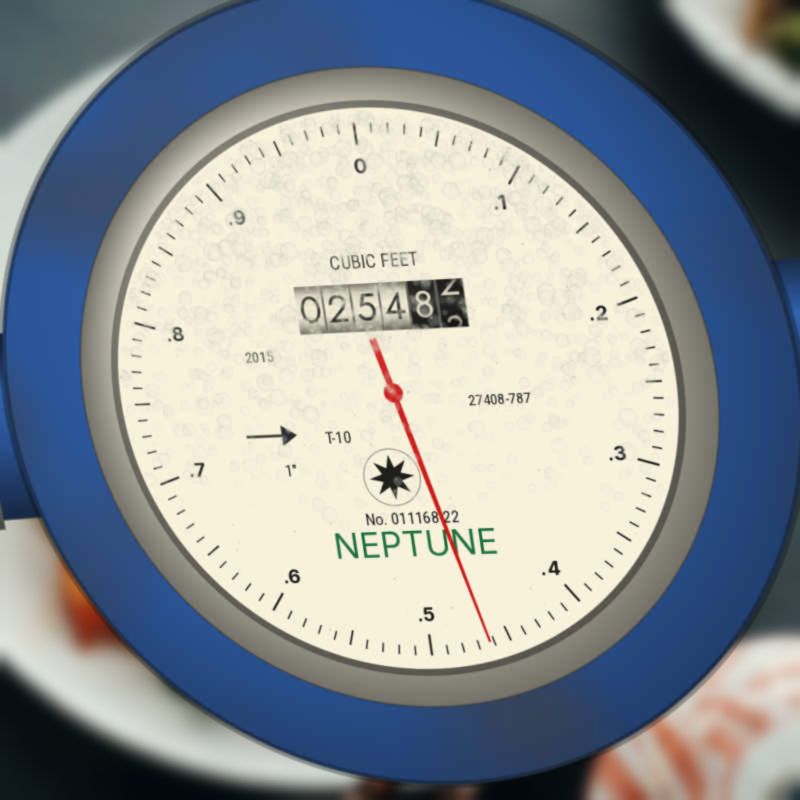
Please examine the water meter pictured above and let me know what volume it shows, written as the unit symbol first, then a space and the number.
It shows ft³ 25482.46
